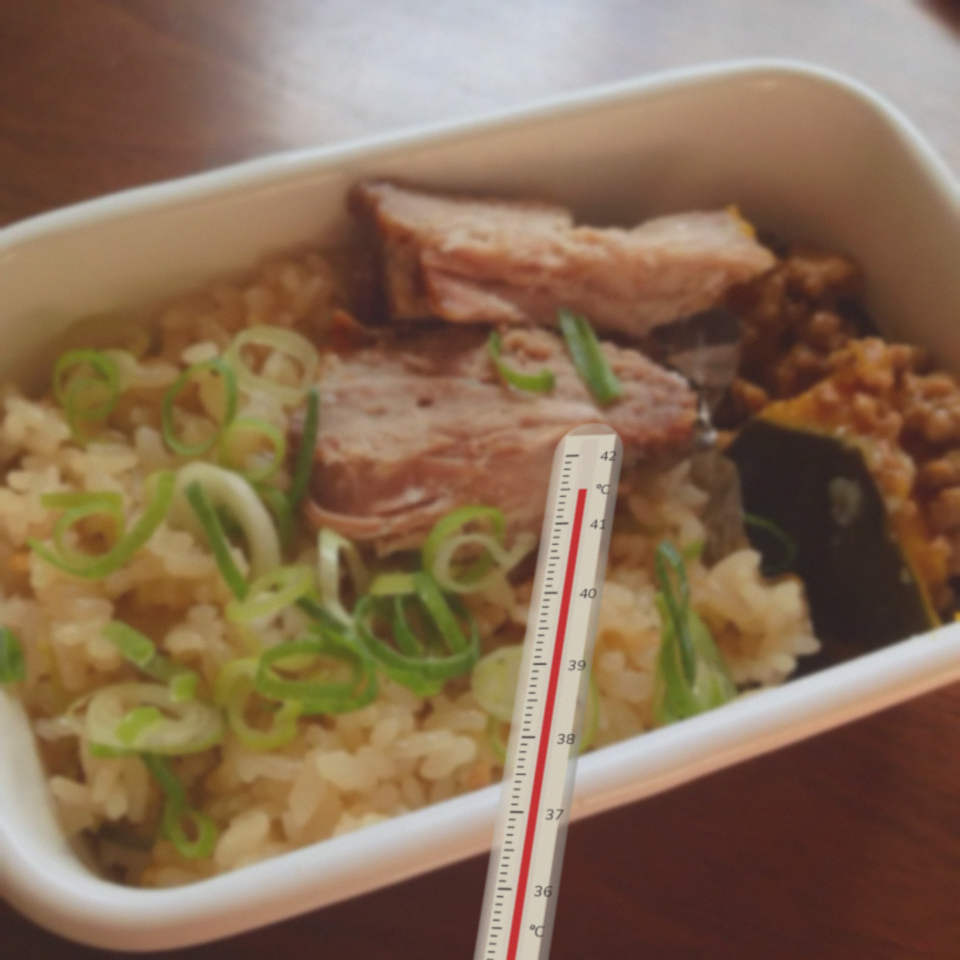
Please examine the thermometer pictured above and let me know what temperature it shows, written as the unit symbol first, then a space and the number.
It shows °C 41.5
